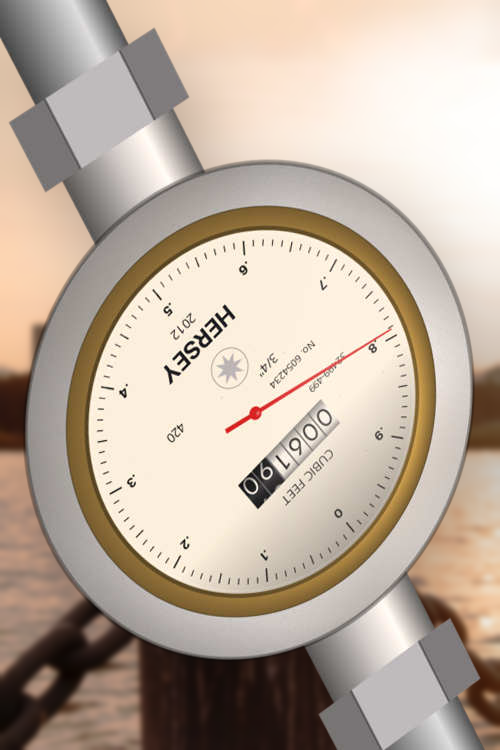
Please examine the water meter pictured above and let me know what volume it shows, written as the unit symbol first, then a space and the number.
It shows ft³ 6189.79
